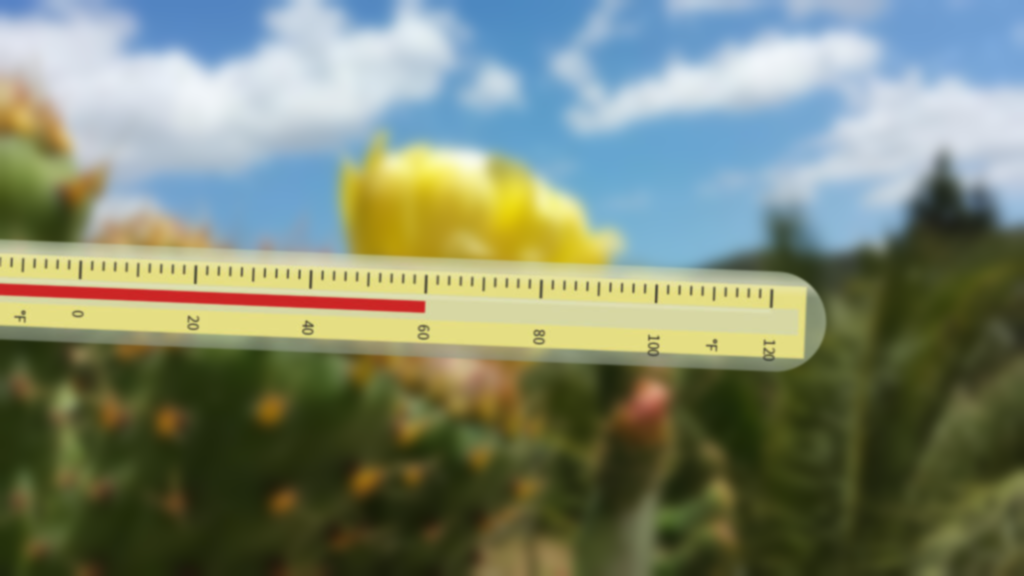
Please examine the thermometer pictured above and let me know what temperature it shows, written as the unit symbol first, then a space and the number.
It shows °F 60
